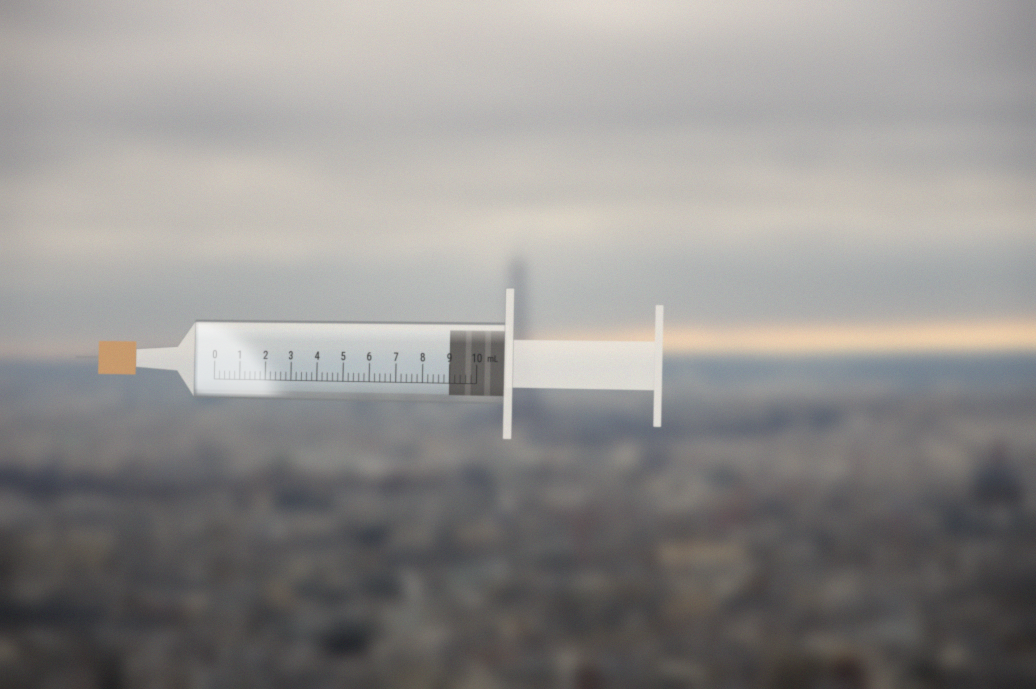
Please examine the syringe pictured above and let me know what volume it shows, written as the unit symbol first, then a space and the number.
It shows mL 9
